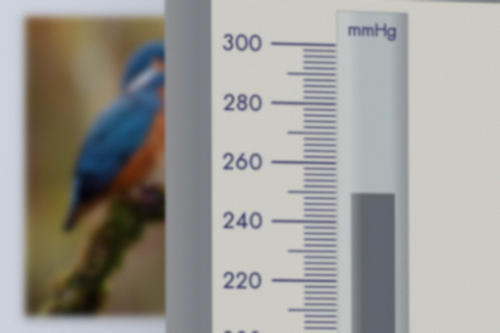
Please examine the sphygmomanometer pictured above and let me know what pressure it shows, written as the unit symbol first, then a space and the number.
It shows mmHg 250
